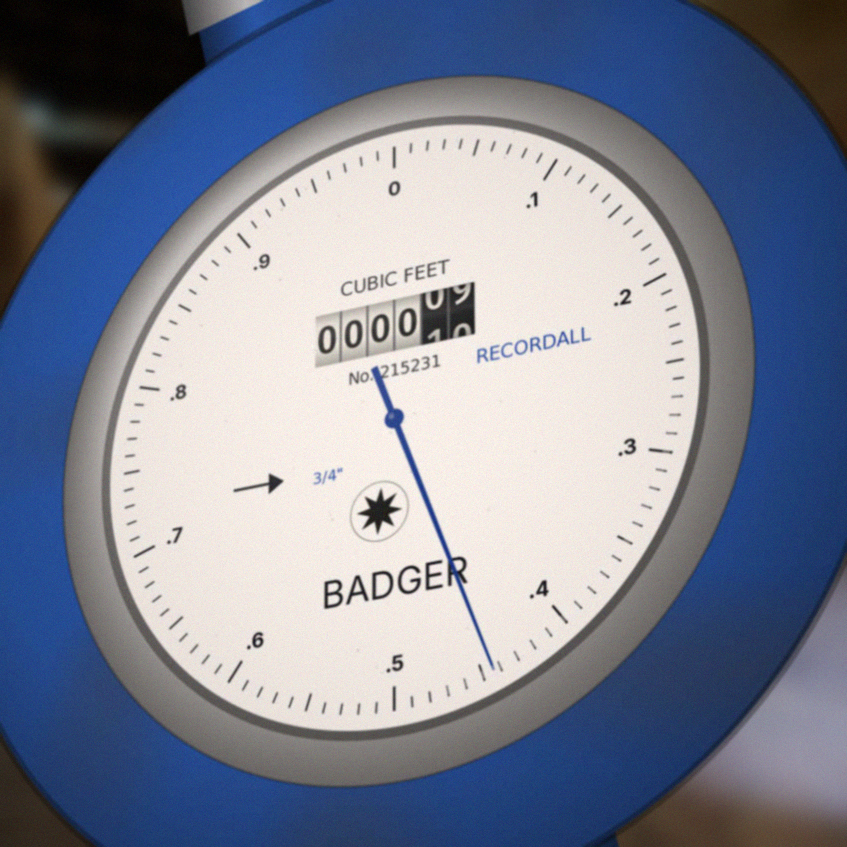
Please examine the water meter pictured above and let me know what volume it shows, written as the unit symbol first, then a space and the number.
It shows ft³ 9.44
